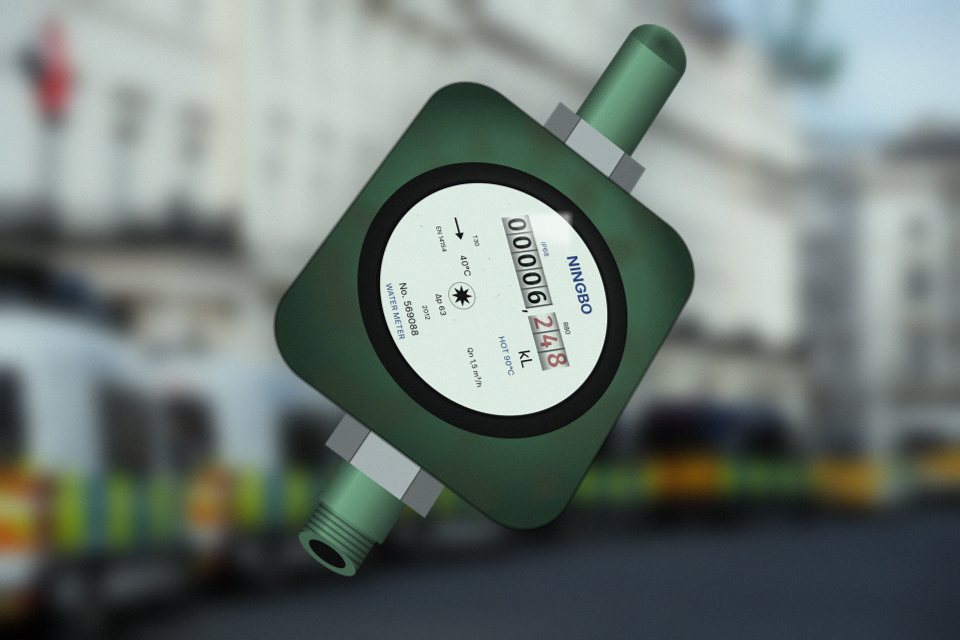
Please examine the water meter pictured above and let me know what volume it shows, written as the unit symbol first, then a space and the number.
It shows kL 6.248
